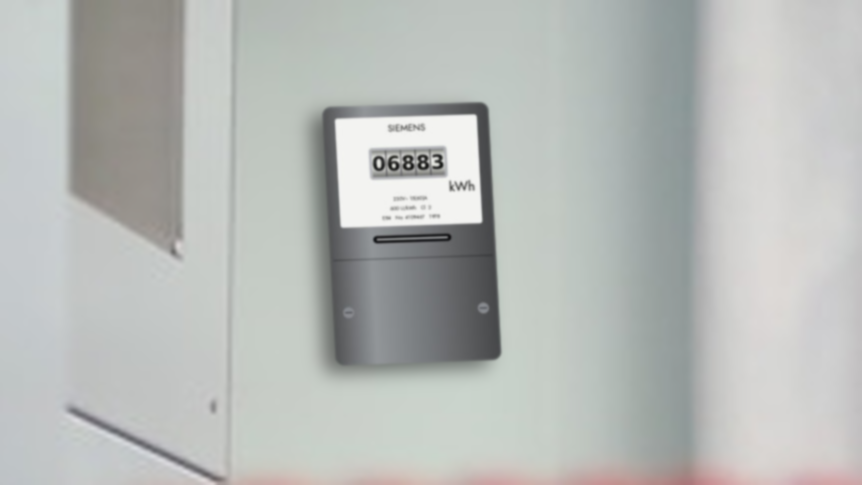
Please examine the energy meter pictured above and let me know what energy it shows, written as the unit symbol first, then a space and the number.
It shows kWh 6883
